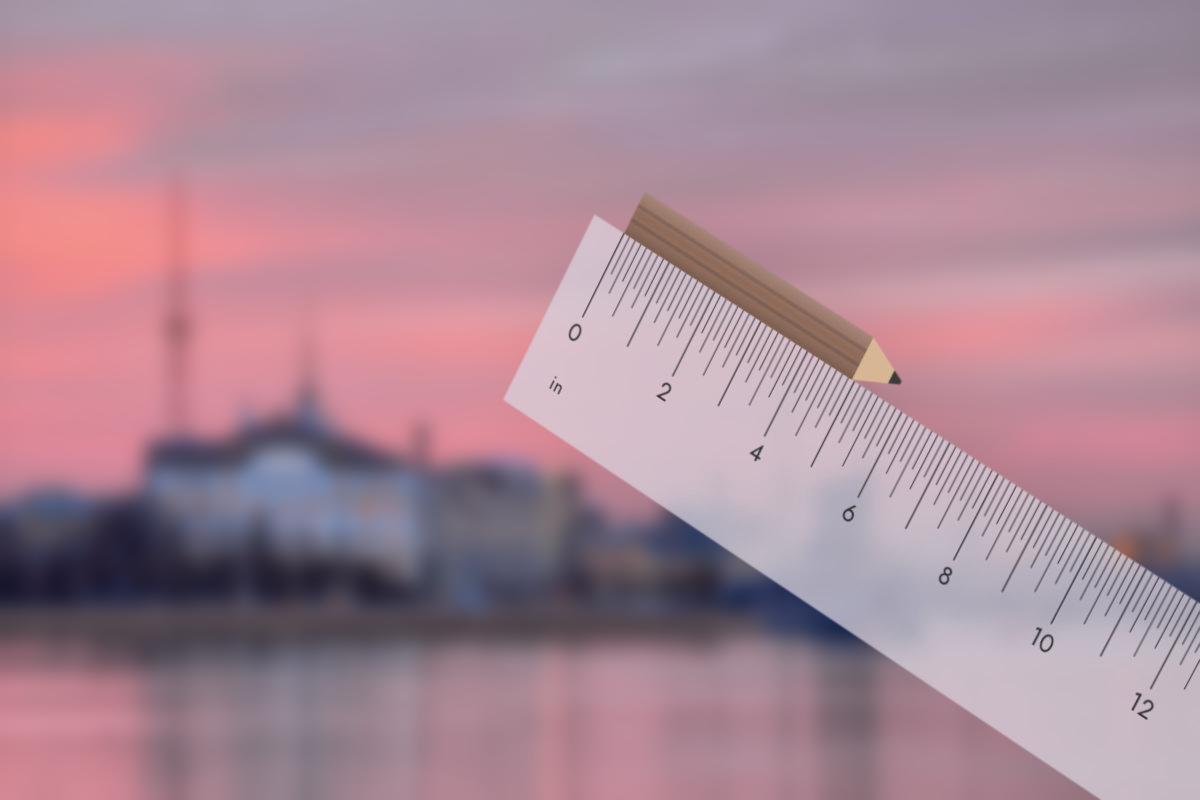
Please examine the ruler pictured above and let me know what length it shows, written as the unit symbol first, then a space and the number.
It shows in 5.75
